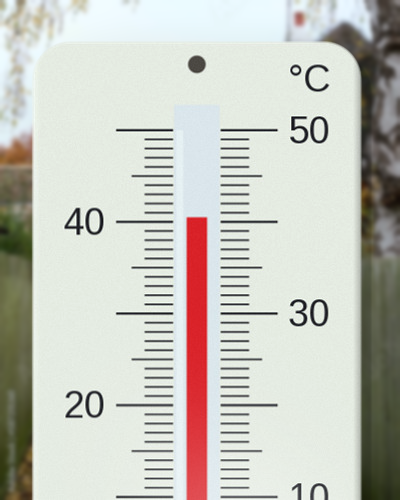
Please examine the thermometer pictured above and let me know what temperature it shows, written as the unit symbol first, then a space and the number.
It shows °C 40.5
